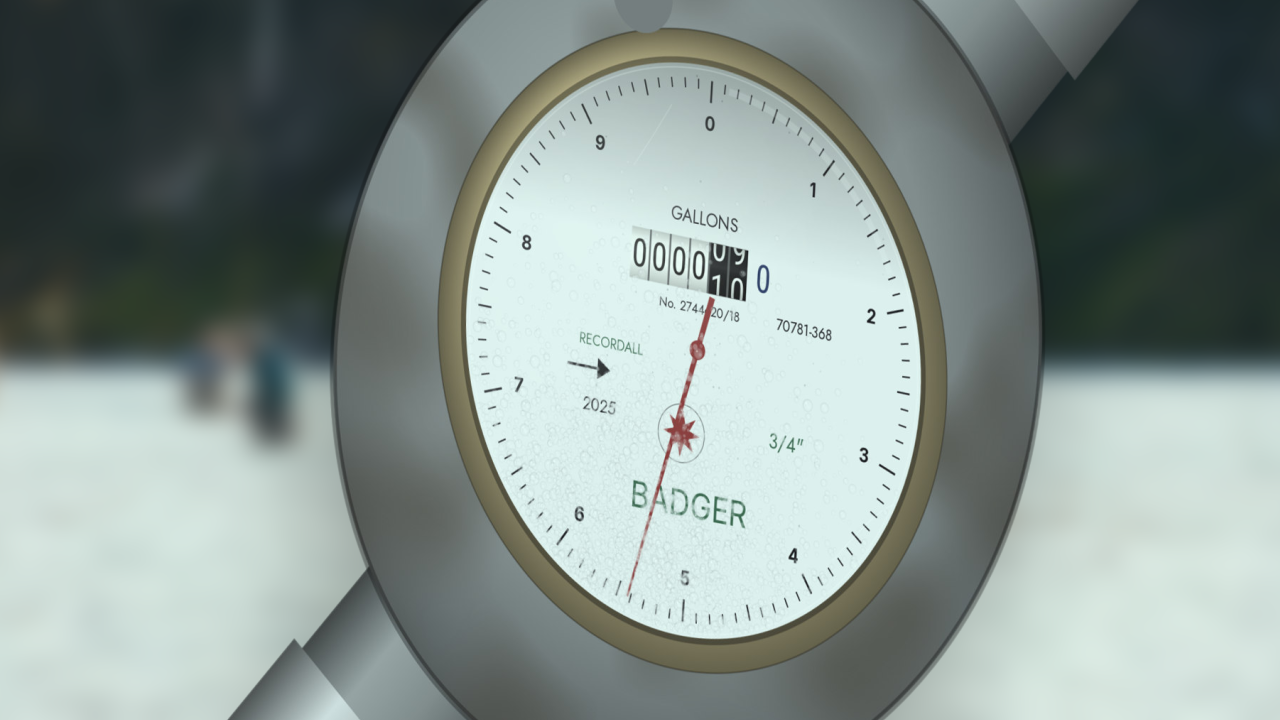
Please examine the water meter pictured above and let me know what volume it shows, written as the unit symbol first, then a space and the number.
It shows gal 95.4
